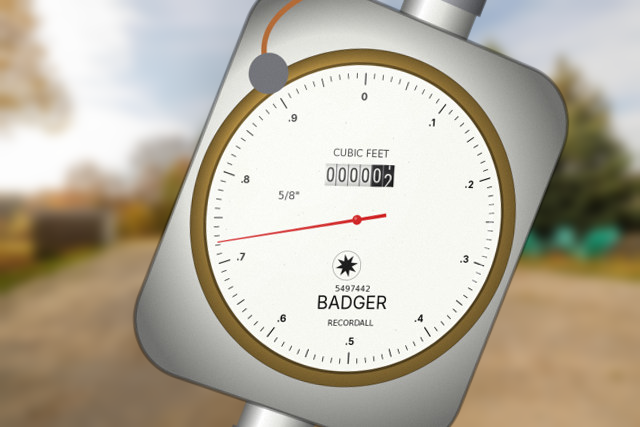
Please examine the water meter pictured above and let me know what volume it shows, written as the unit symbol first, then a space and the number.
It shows ft³ 1.72
